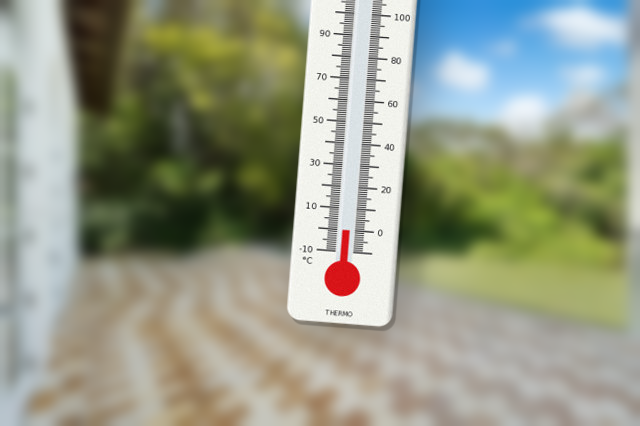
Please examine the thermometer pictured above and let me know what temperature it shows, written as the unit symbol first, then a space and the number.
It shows °C 0
